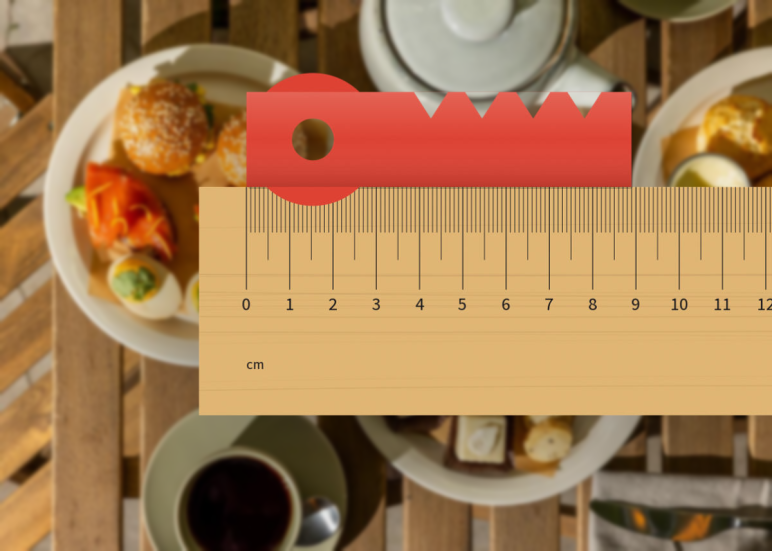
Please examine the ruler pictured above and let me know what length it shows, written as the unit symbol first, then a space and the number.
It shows cm 8.9
